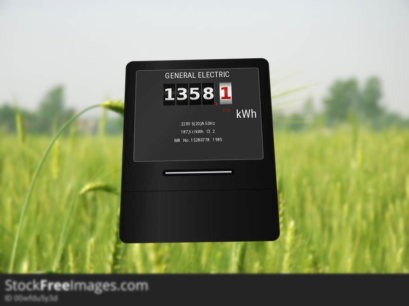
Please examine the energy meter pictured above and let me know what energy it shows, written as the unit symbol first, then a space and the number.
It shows kWh 1358.1
